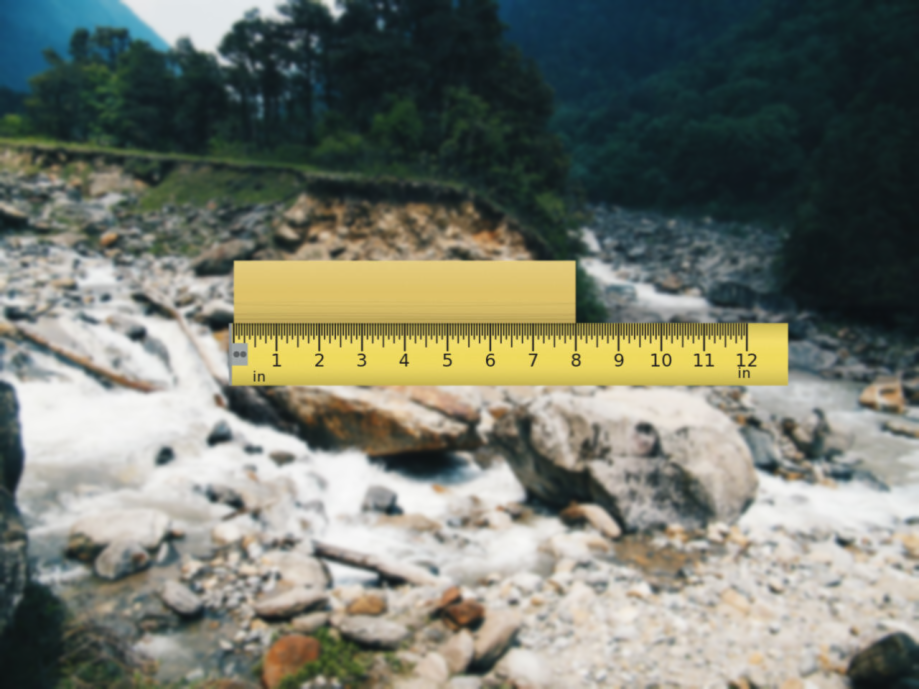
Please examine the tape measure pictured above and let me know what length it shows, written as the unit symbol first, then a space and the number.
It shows in 8
